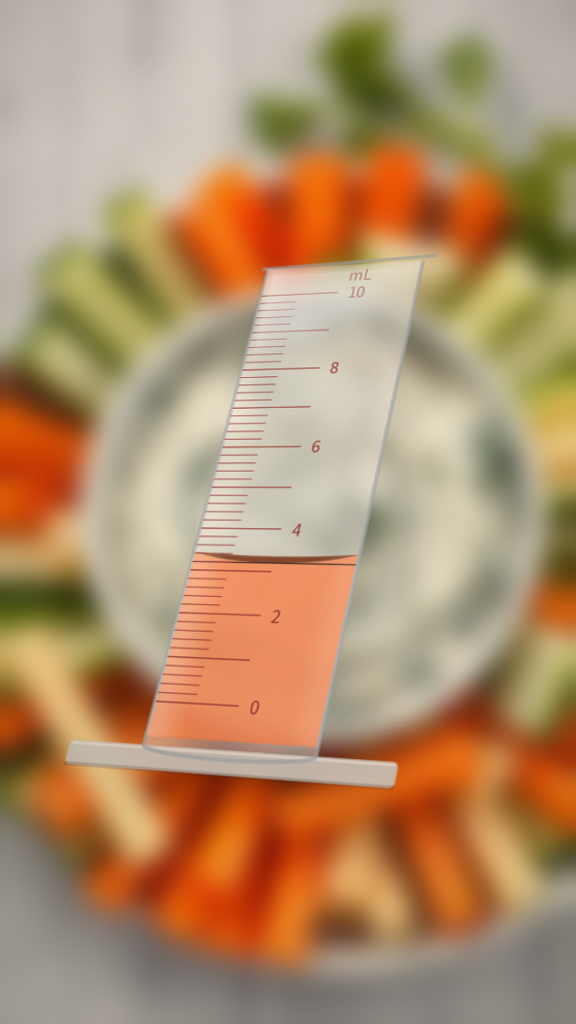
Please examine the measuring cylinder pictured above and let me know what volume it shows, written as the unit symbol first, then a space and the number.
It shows mL 3.2
